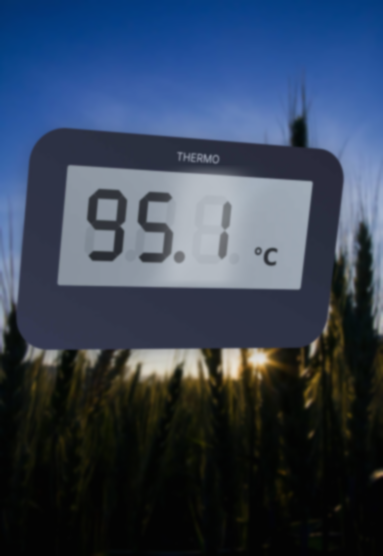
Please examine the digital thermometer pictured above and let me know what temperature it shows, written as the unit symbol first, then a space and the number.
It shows °C 95.1
